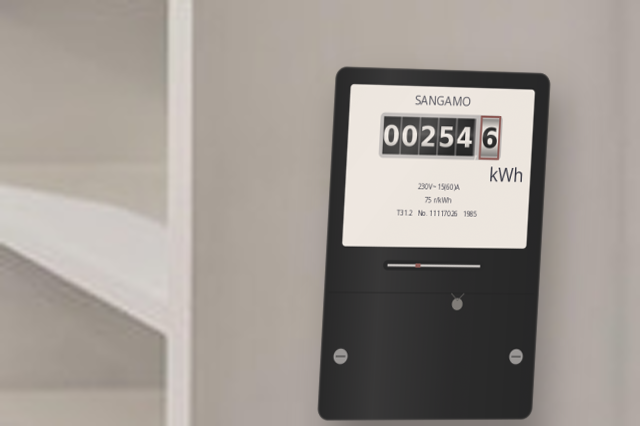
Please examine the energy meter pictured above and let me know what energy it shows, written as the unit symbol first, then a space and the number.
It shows kWh 254.6
